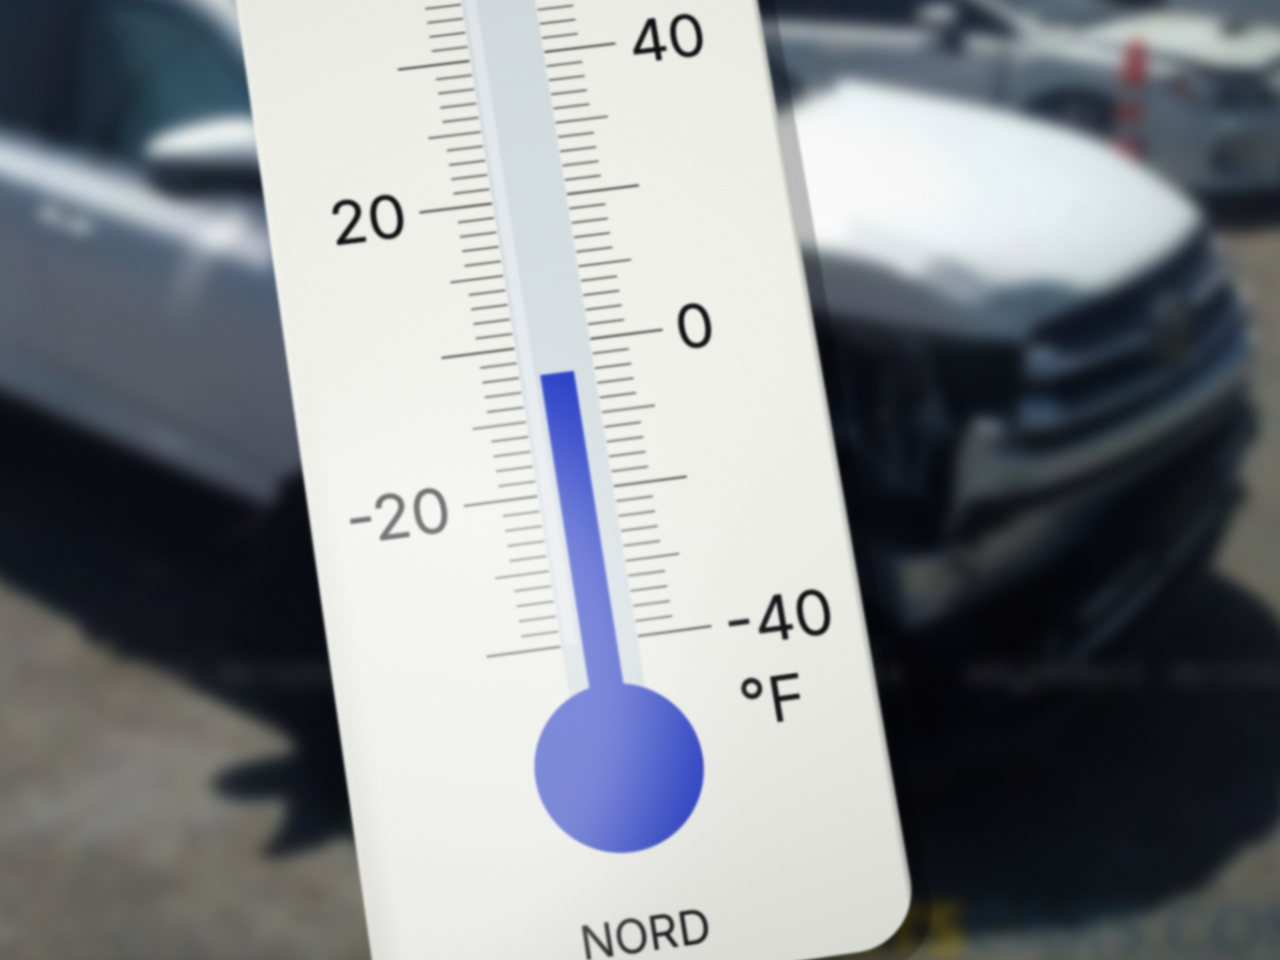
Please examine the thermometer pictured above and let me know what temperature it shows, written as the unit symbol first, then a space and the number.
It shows °F -4
